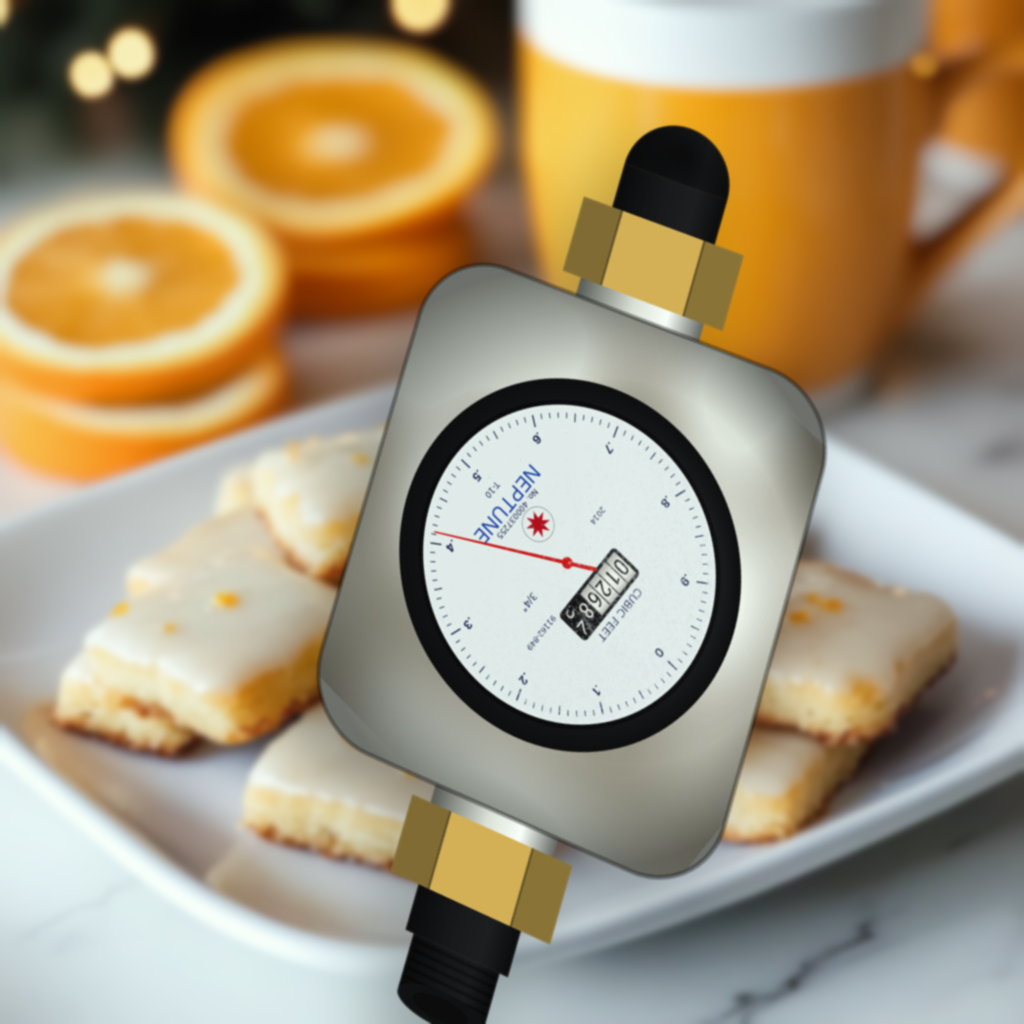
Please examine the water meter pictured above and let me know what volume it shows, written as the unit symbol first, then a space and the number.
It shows ft³ 12682.41
